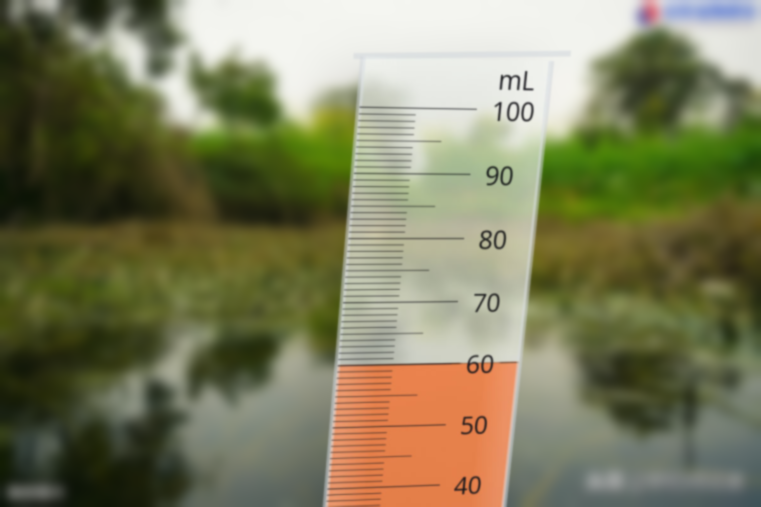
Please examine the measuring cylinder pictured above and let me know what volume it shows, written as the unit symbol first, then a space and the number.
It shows mL 60
